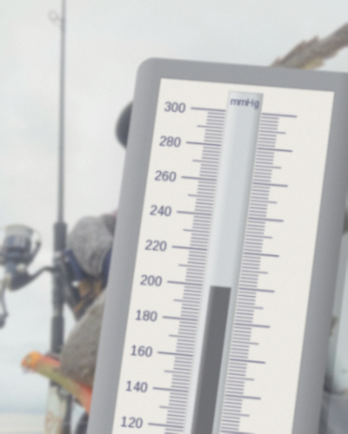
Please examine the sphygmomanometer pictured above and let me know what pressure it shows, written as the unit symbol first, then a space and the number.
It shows mmHg 200
